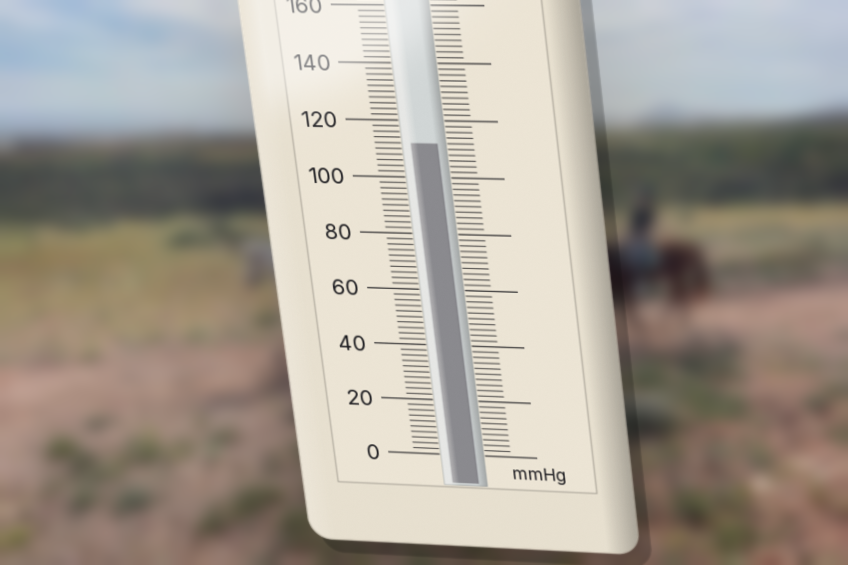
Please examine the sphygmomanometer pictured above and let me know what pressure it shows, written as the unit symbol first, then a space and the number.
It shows mmHg 112
